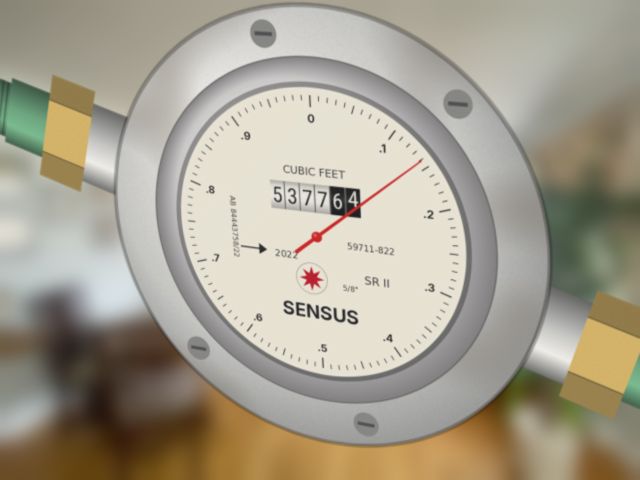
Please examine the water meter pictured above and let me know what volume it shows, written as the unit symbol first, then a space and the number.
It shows ft³ 537764.14
